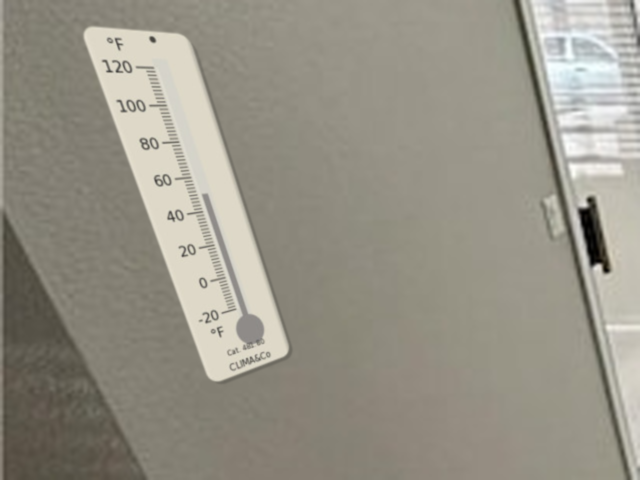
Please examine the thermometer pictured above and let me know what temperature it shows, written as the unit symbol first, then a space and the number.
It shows °F 50
